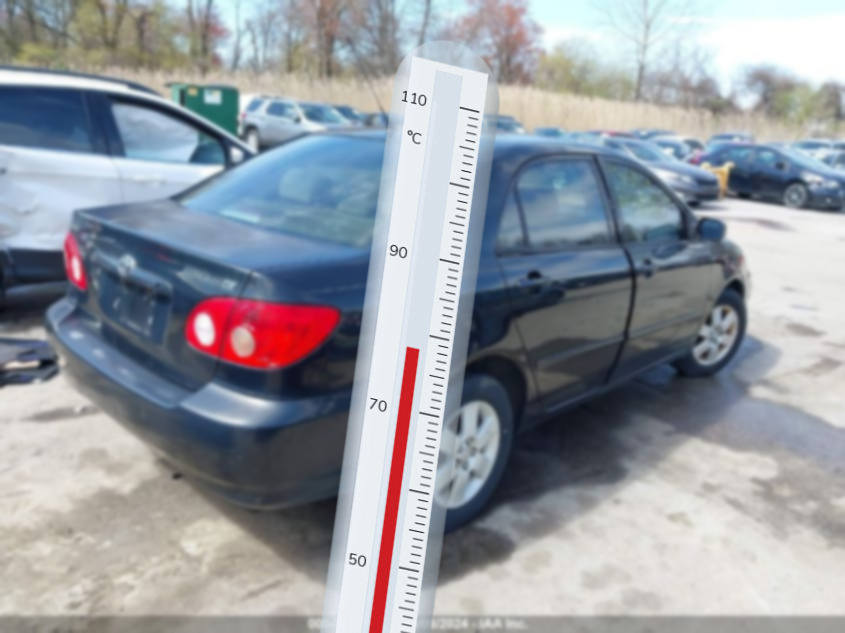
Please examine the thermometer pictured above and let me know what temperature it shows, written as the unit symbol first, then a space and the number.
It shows °C 78
